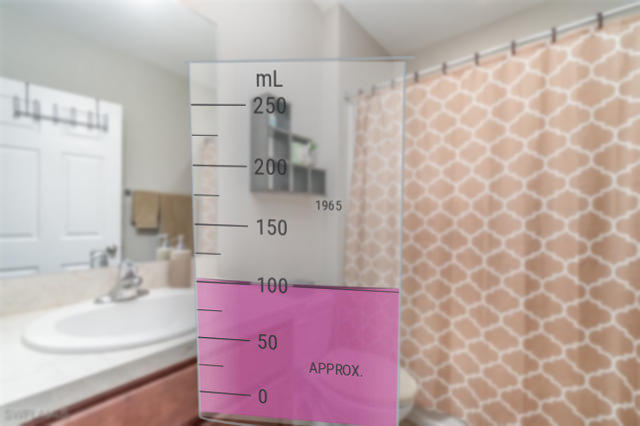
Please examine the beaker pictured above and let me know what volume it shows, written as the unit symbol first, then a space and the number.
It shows mL 100
